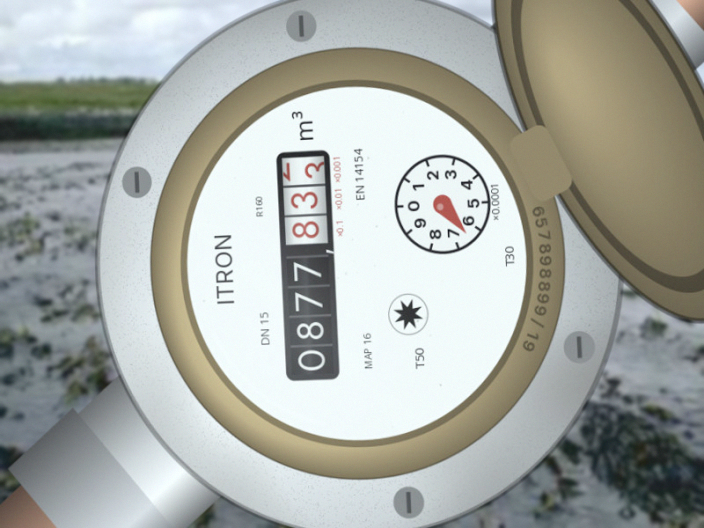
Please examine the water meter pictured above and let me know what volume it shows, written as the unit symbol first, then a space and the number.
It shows m³ 877.8326
